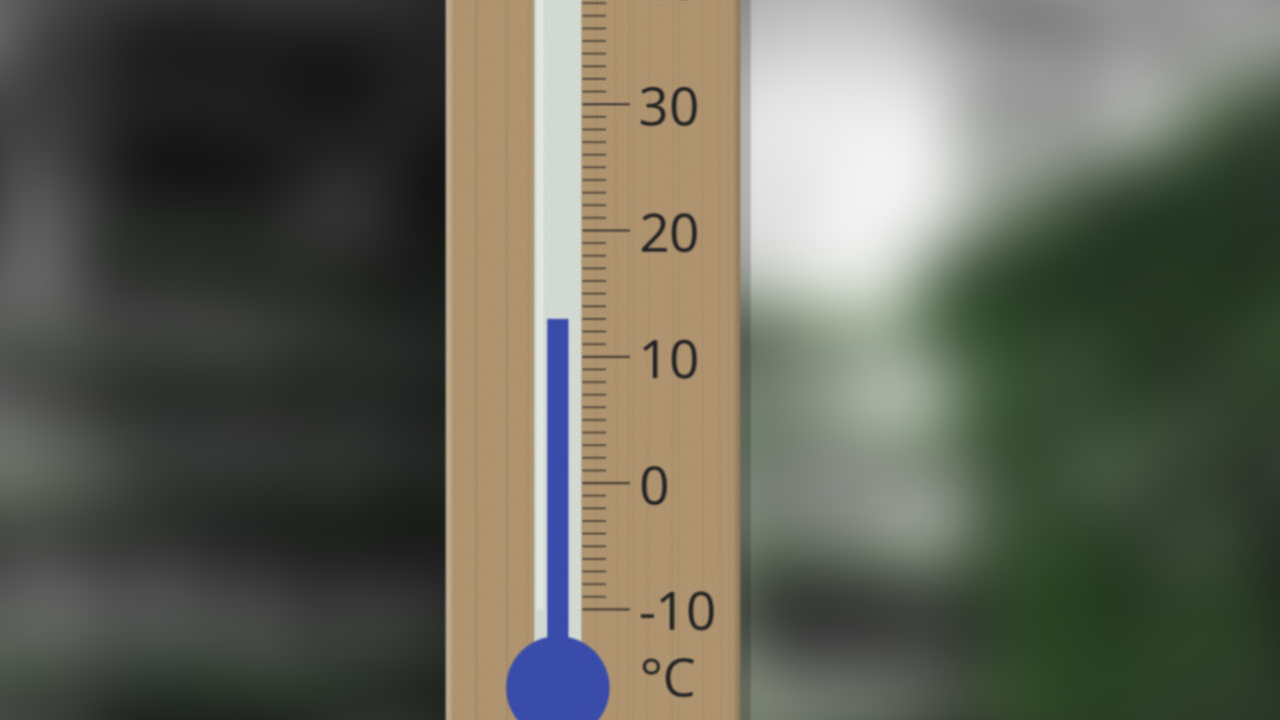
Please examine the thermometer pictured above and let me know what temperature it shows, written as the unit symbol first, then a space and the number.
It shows °C 13
